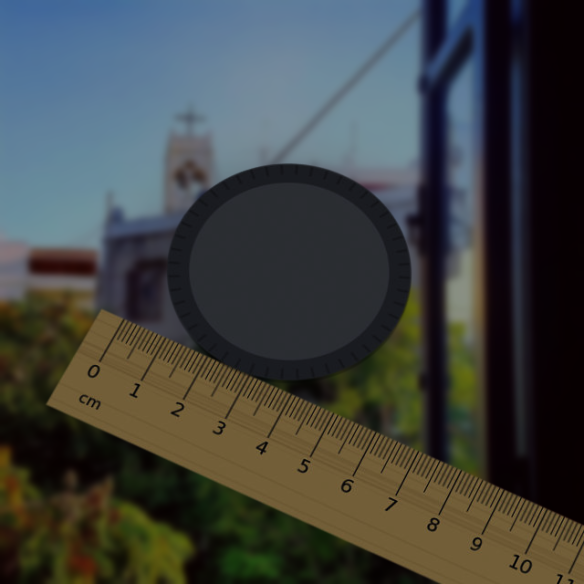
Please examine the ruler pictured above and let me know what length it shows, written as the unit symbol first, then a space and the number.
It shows cm 5.3
